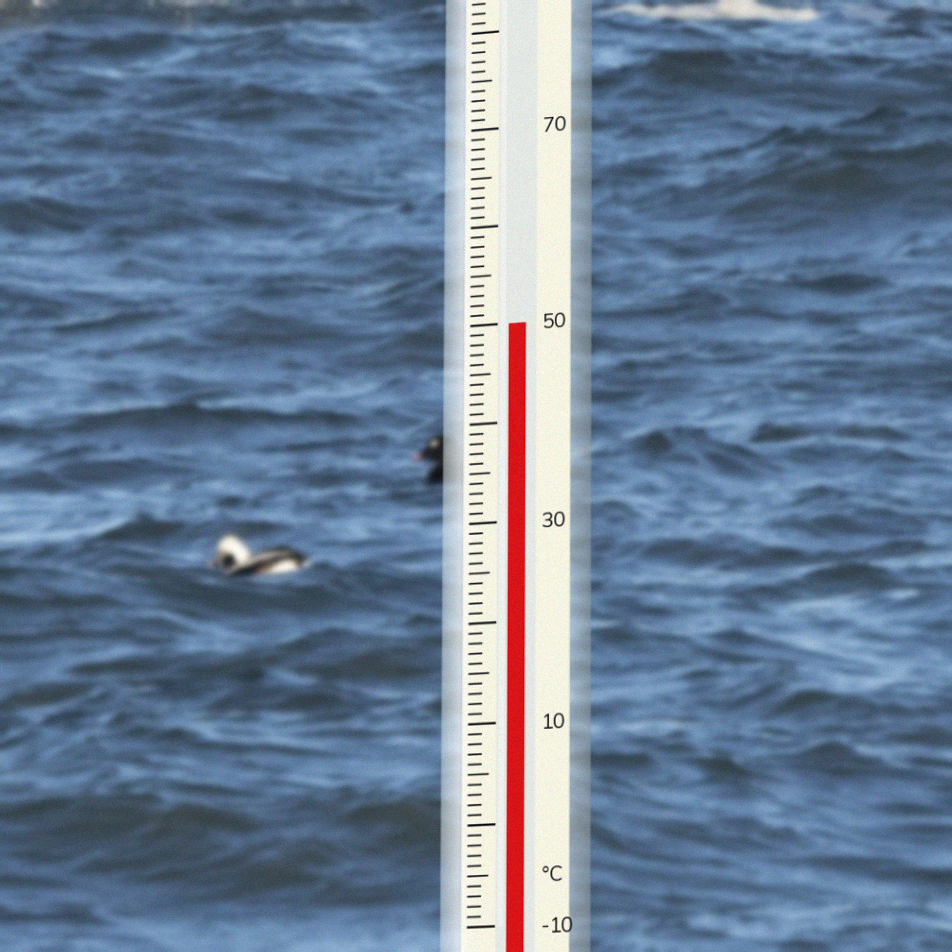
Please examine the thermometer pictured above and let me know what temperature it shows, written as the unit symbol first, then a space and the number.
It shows °C 50
